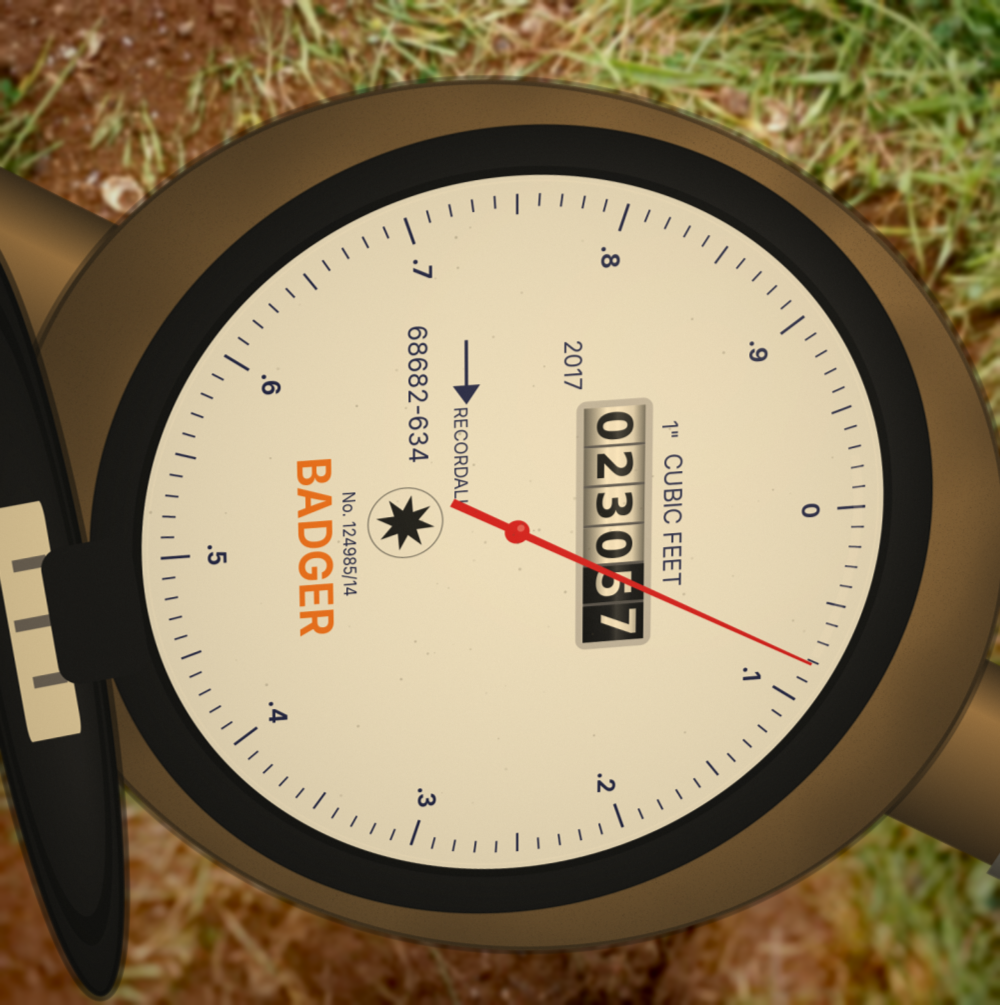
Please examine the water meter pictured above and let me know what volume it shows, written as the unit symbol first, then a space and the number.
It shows ft³ 23057.08
